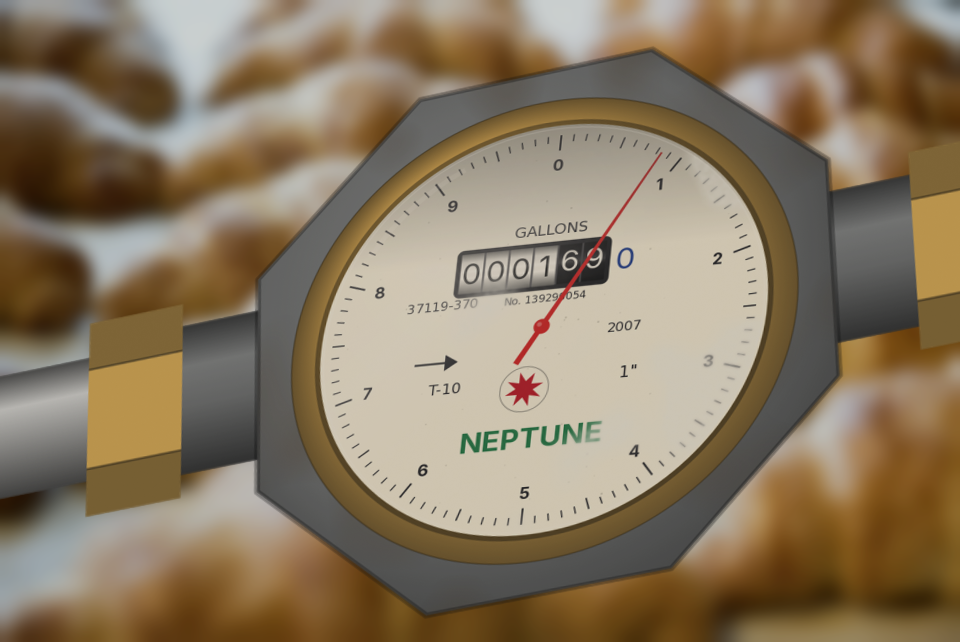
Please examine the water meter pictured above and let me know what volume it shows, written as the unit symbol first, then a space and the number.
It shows gal 1690.8
